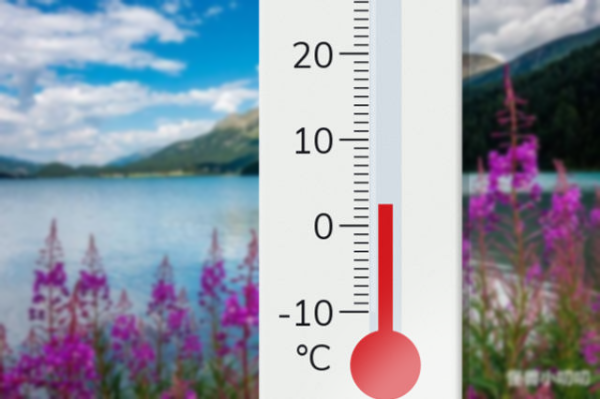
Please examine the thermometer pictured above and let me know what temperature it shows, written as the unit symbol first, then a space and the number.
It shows °C 2.5
